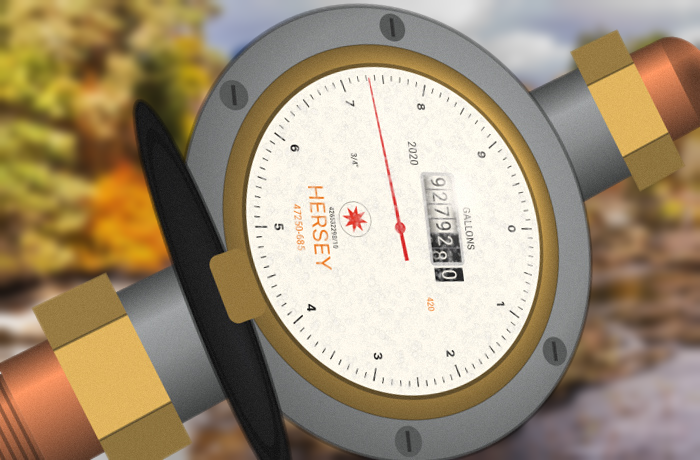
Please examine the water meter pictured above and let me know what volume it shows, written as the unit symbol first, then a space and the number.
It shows gal 9279277.3
